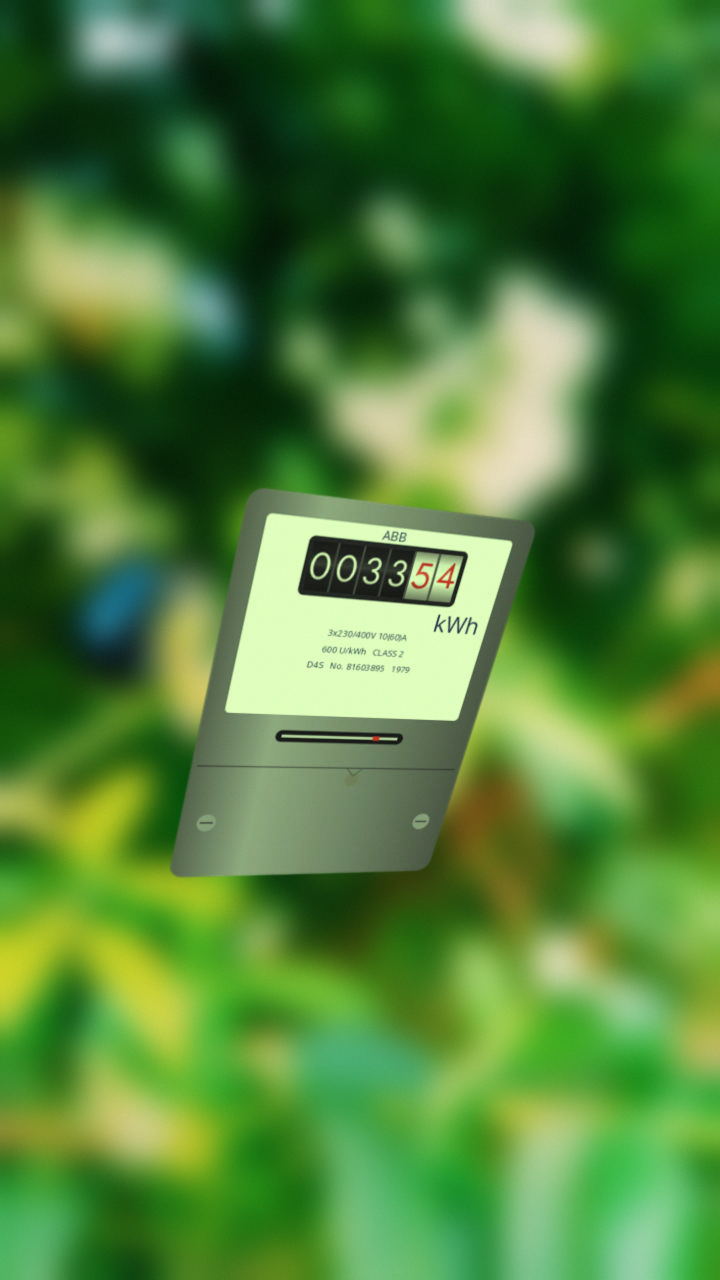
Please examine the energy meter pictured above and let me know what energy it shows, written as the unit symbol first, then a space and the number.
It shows kWh 33.54
